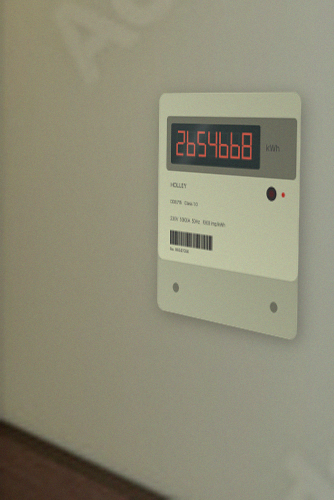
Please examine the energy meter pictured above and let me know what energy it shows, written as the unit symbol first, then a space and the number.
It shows kWh 2654668
